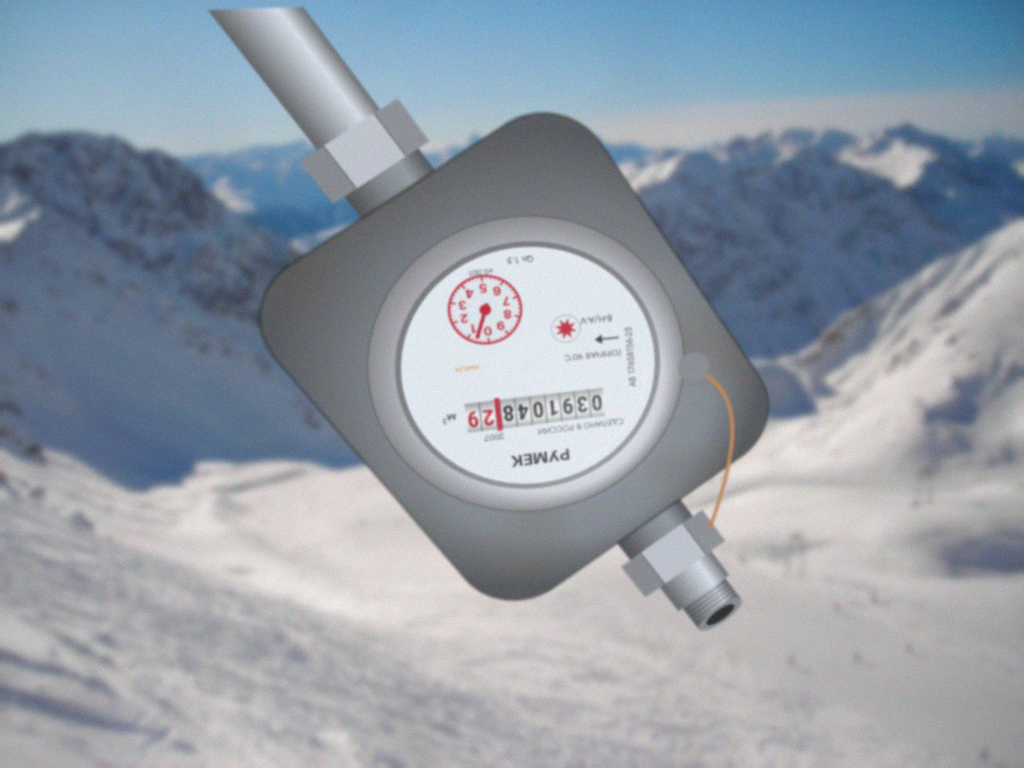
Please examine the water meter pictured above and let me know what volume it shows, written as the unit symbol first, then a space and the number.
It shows m³ 391048.290
